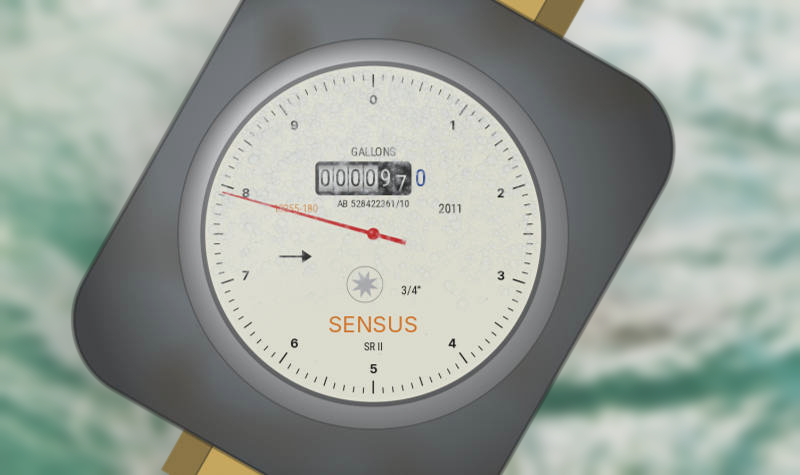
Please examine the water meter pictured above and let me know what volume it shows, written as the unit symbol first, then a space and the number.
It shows gal 967.9
